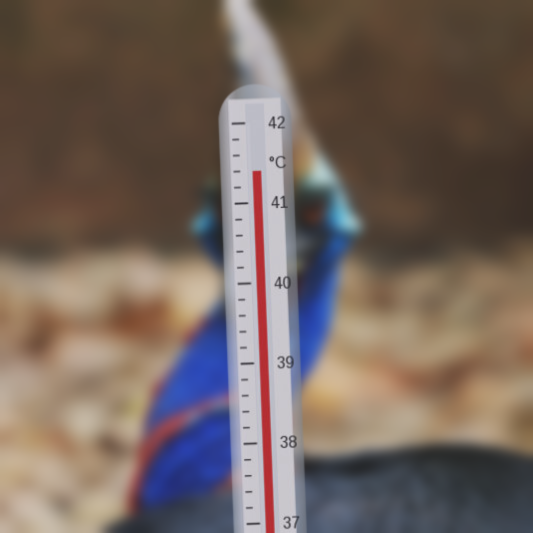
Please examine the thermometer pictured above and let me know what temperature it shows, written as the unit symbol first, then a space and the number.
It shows °C 41.4
